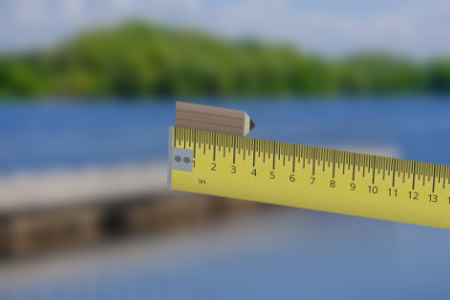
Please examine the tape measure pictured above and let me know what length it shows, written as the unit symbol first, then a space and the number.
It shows in 4
